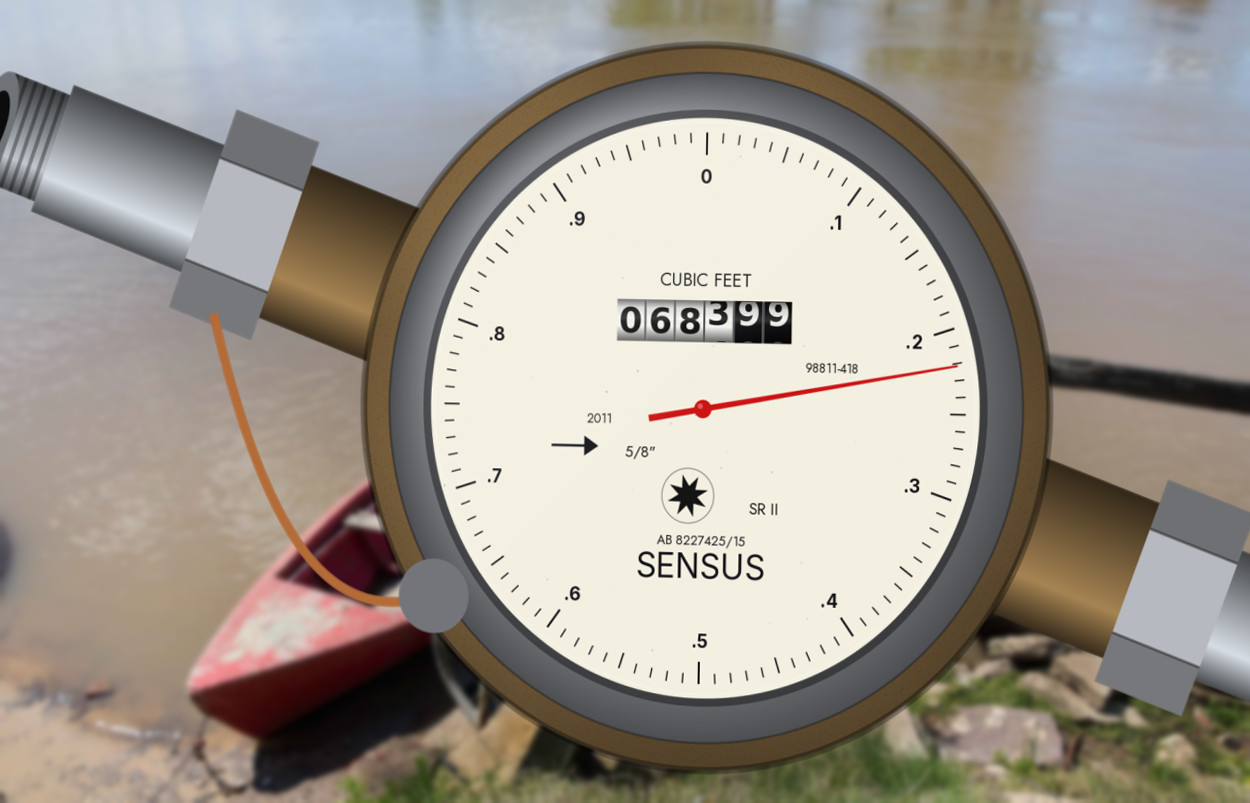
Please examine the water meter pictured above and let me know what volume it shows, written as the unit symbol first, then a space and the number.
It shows ft³ 68399.22
